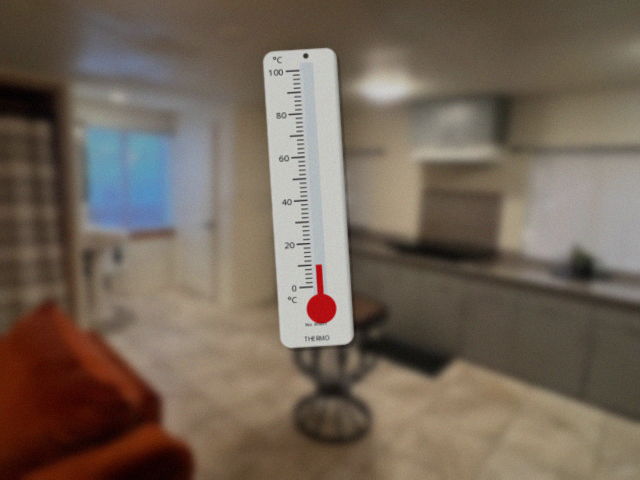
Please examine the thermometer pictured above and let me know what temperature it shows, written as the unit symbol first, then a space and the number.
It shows °C 10
